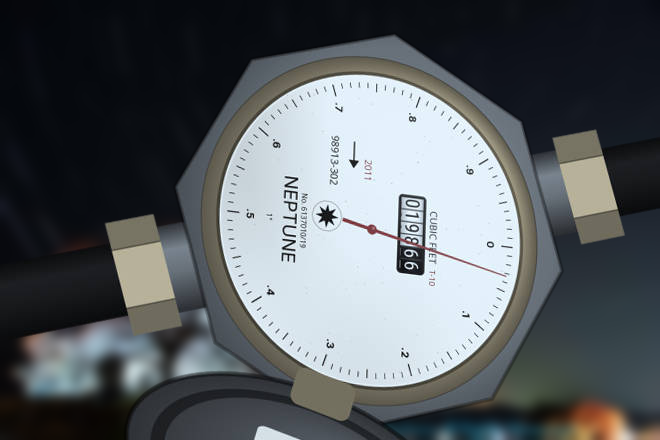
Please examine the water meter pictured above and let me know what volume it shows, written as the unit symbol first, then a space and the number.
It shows ft³ 19866.03
